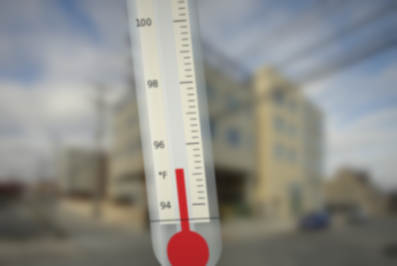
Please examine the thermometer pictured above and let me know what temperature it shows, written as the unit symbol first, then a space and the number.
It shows °F 95.2
